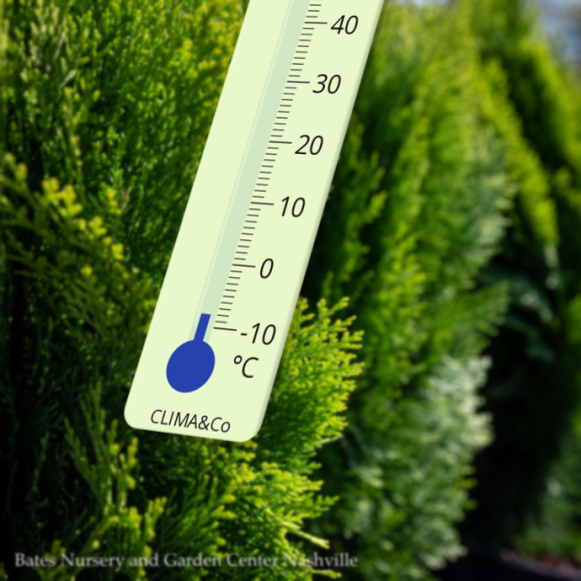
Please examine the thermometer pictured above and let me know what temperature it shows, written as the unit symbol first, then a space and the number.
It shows °C -8
